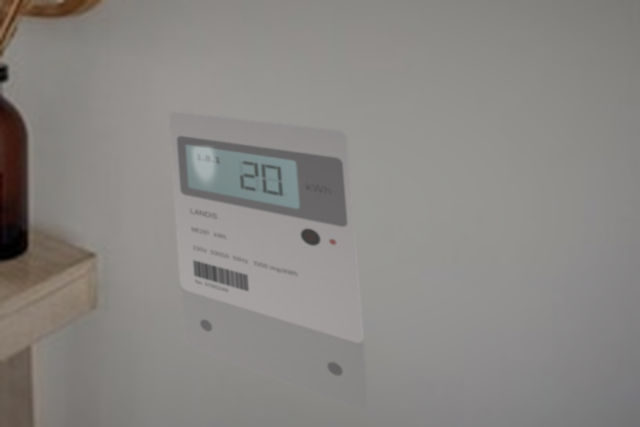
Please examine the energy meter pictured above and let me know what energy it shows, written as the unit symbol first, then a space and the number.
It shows kWh 20
